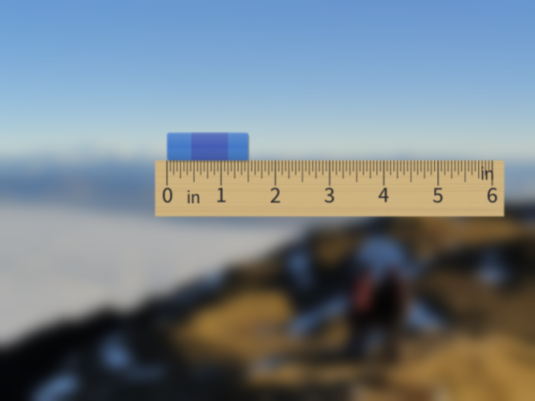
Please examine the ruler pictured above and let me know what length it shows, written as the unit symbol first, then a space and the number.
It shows in 1.5
